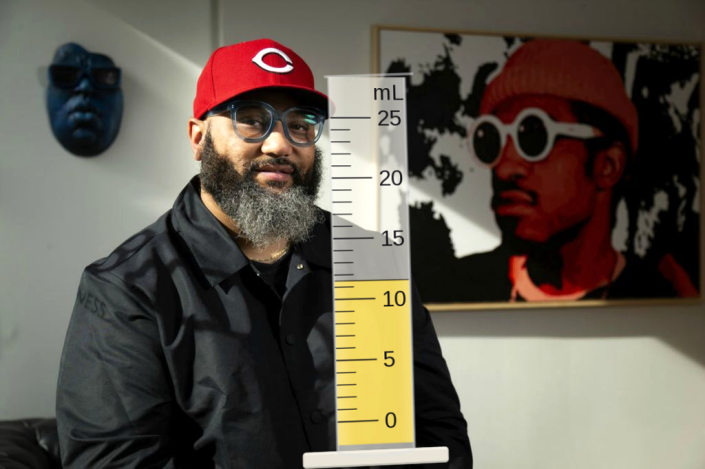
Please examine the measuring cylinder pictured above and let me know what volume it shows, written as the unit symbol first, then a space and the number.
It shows mL 11.5
